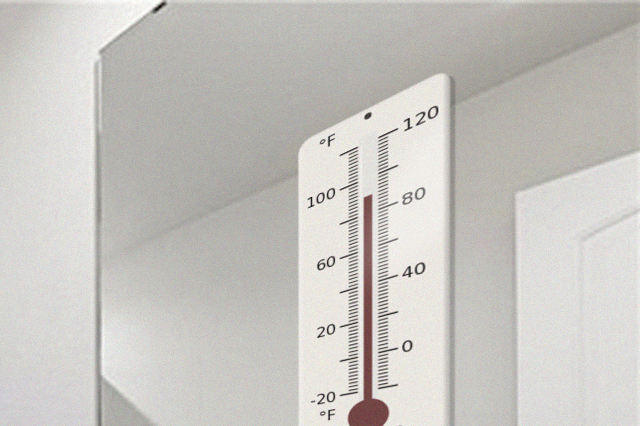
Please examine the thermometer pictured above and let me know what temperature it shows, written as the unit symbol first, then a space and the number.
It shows °F 90
